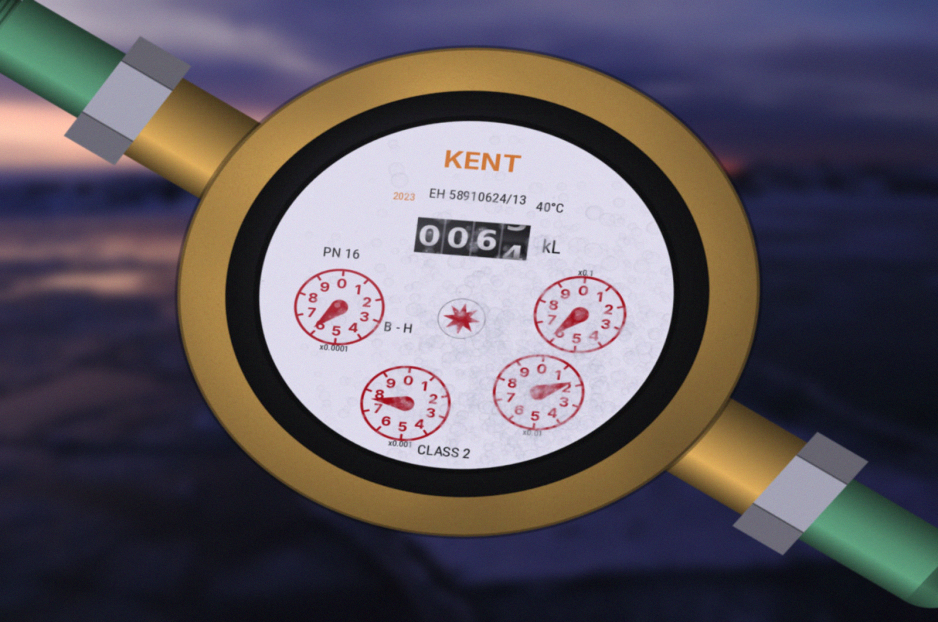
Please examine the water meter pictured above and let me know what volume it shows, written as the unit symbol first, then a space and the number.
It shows kL 63.6176
